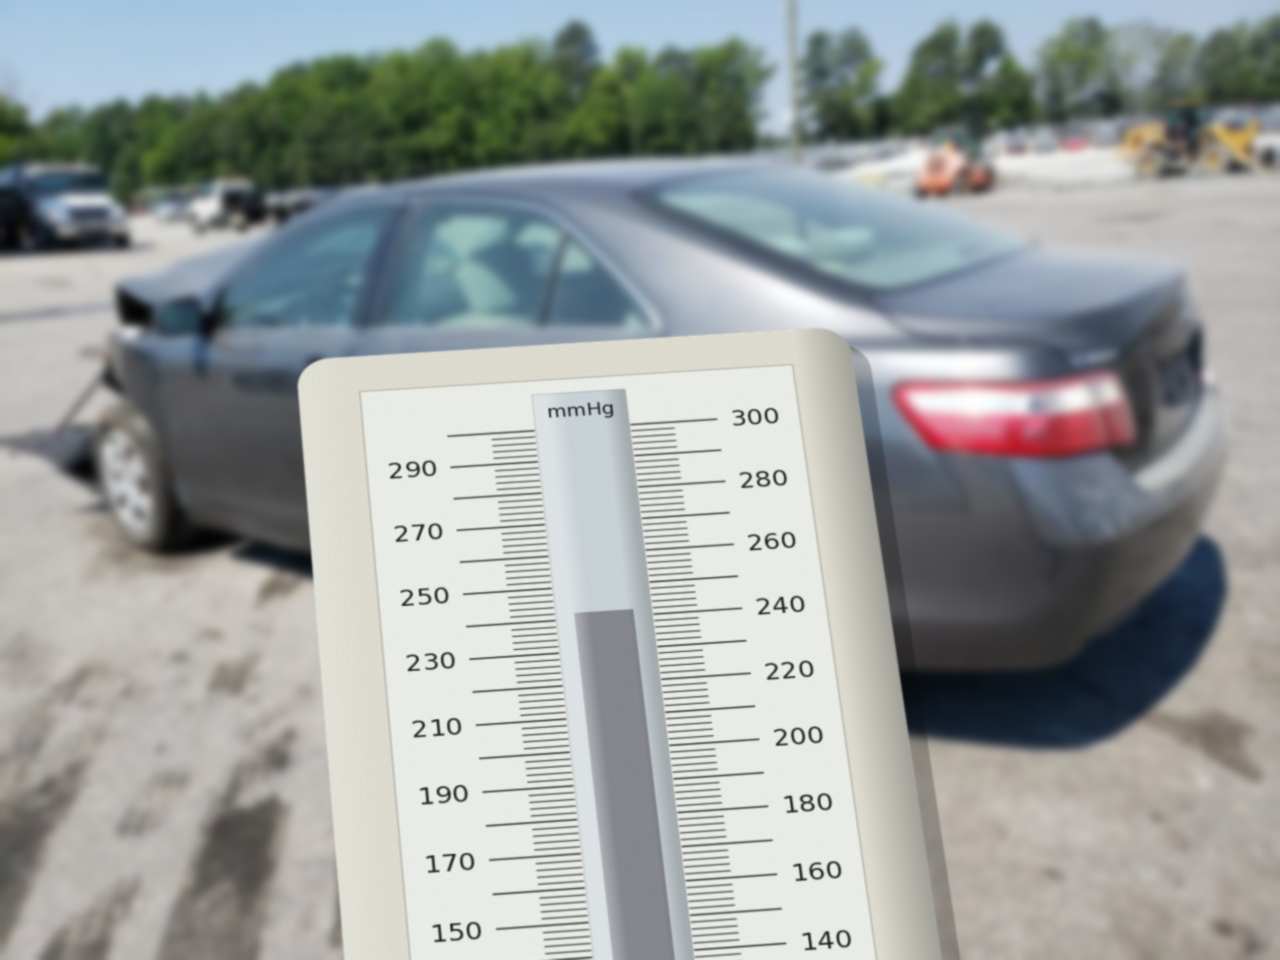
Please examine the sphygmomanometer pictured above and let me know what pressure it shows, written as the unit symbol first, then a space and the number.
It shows mmHg 242
